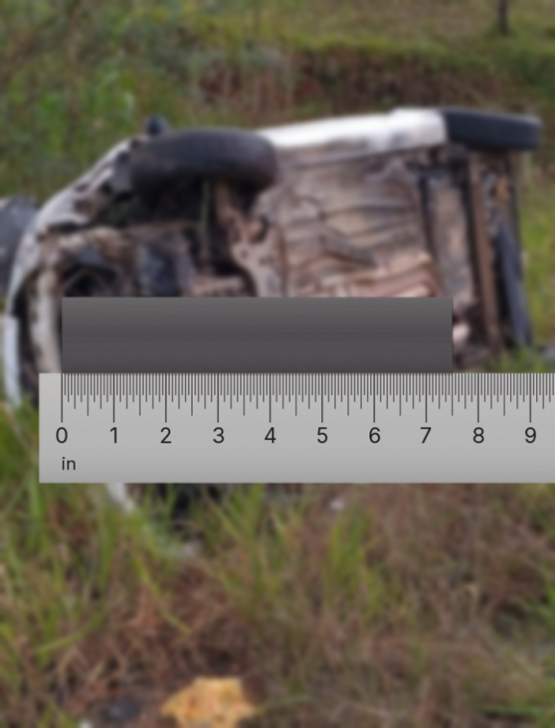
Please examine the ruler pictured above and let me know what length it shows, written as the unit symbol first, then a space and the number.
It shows in 7.5
